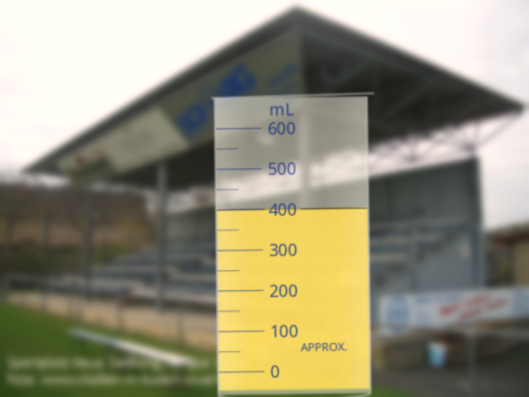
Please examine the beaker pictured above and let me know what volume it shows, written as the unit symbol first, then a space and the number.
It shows mL 400
